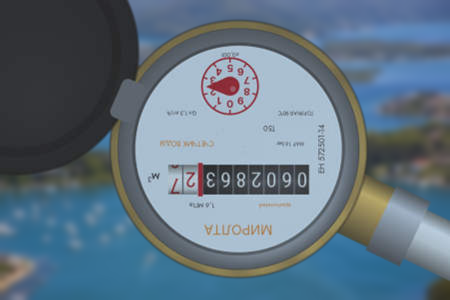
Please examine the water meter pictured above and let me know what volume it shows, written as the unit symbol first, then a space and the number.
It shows m³ 602863.272
